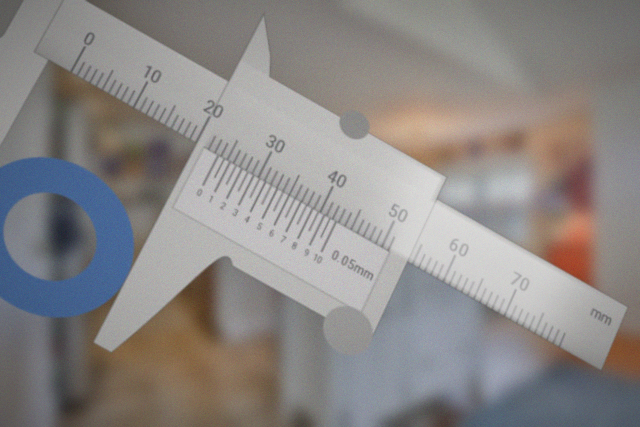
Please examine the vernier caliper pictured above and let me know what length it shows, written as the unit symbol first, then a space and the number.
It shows mm 23.6
